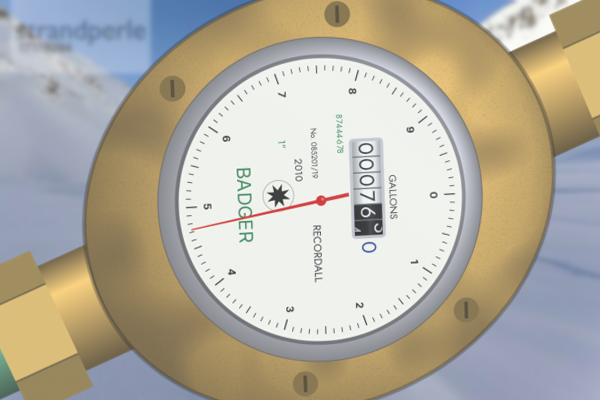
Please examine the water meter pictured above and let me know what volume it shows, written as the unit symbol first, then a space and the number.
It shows gal 7634.7
